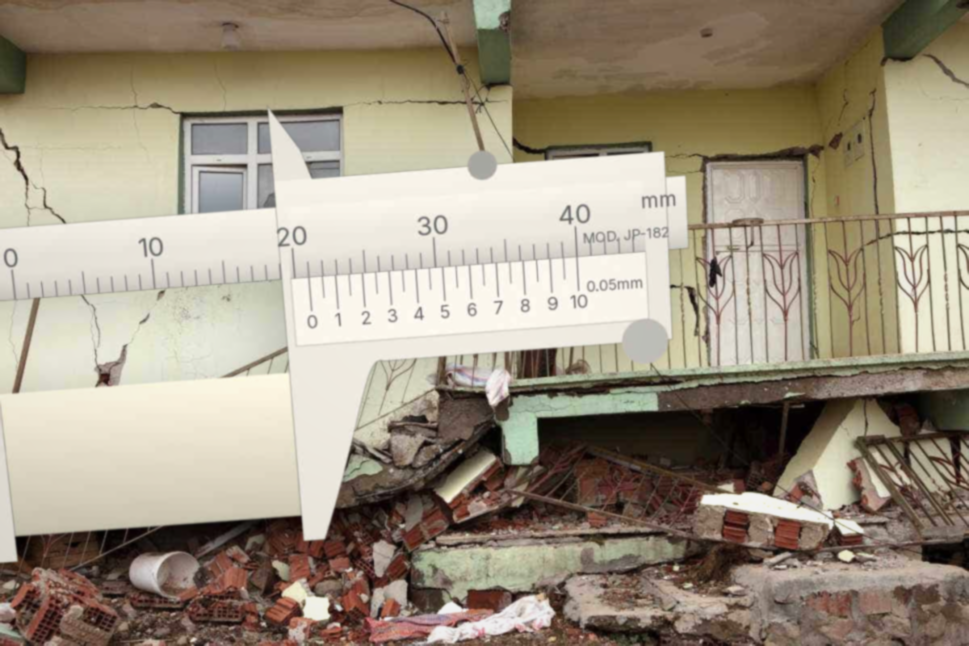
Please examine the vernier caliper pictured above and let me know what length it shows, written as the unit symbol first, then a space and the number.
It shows mm 21.0
